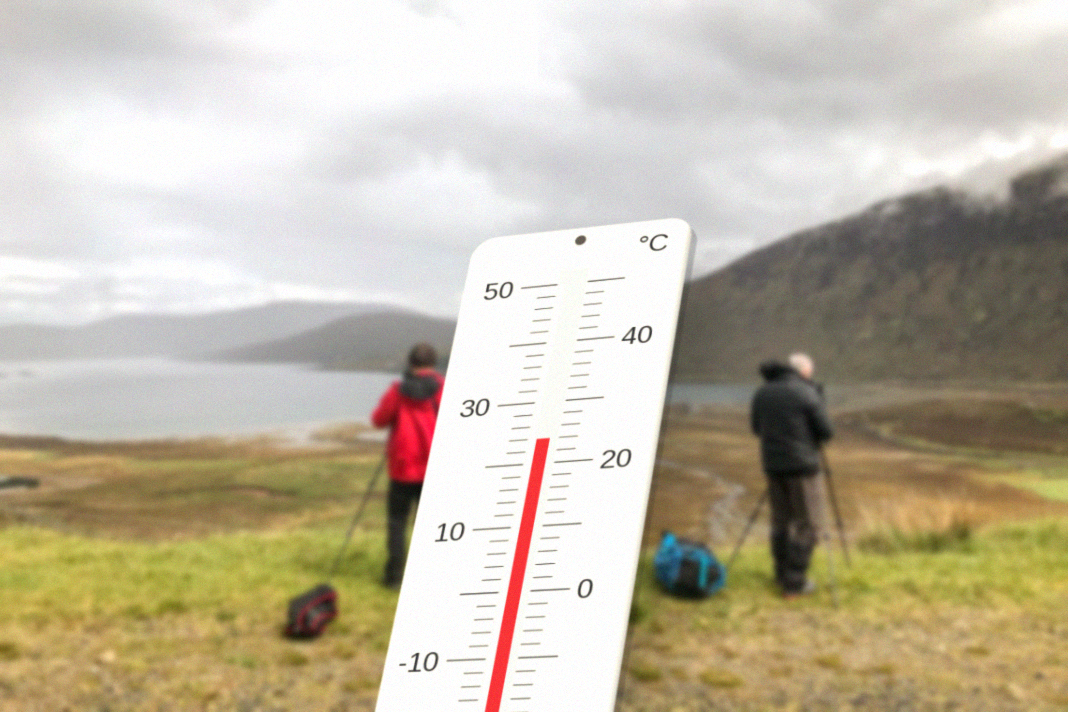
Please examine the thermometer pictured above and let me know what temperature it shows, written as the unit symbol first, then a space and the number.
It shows °C 24
